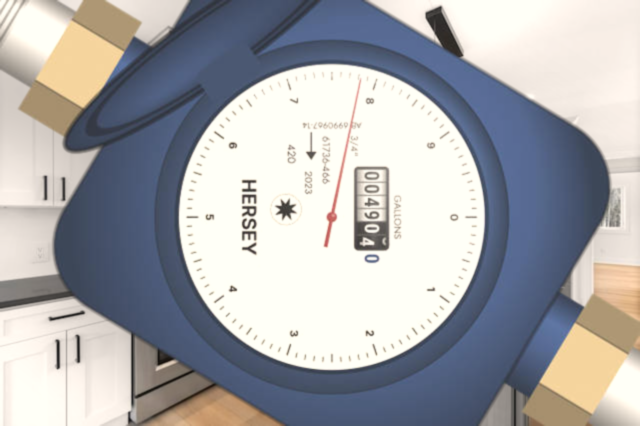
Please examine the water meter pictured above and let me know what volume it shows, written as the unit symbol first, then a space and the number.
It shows gal 49037.8
